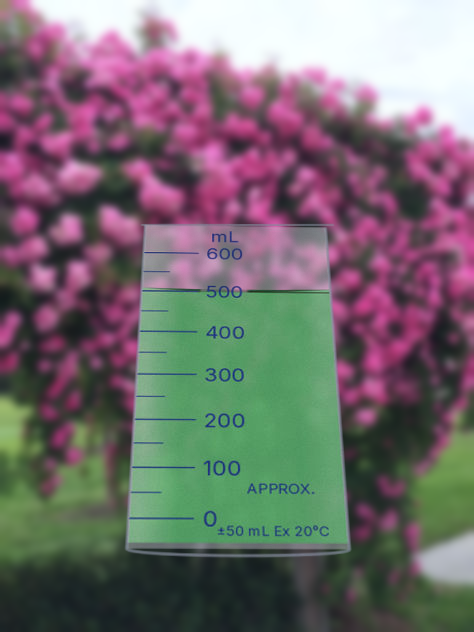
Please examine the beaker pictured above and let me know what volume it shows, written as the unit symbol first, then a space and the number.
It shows mL 500
